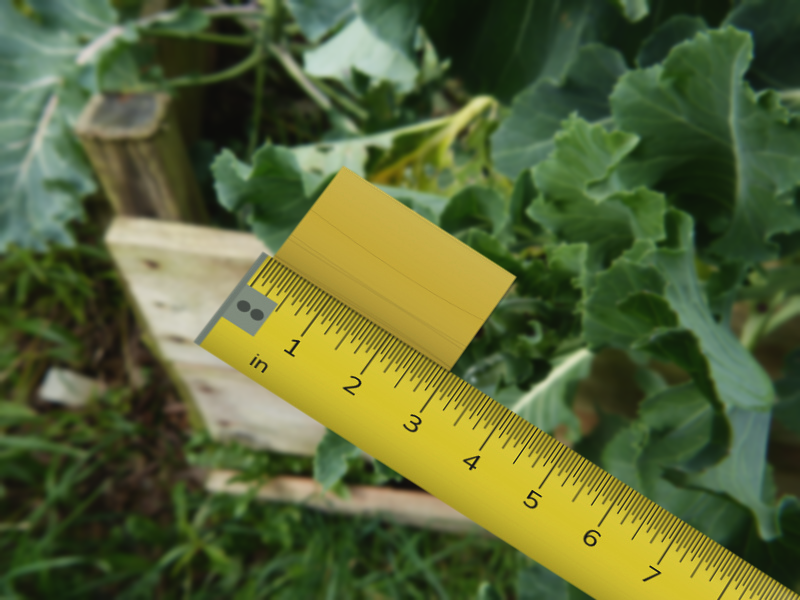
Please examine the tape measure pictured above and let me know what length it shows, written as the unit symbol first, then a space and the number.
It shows in 3
